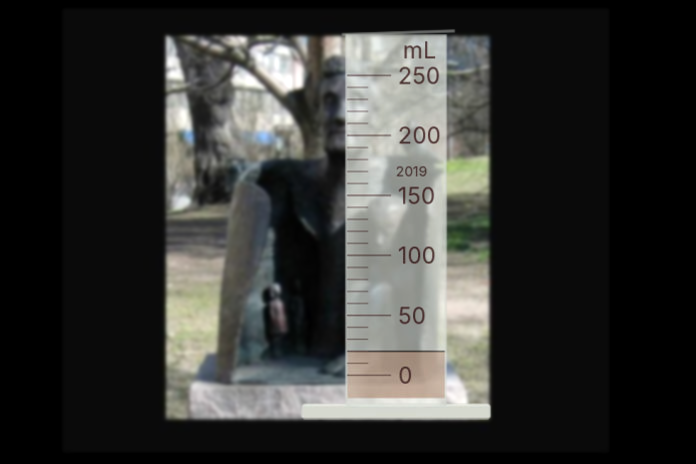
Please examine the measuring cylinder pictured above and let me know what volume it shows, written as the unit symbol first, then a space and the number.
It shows mL 20
